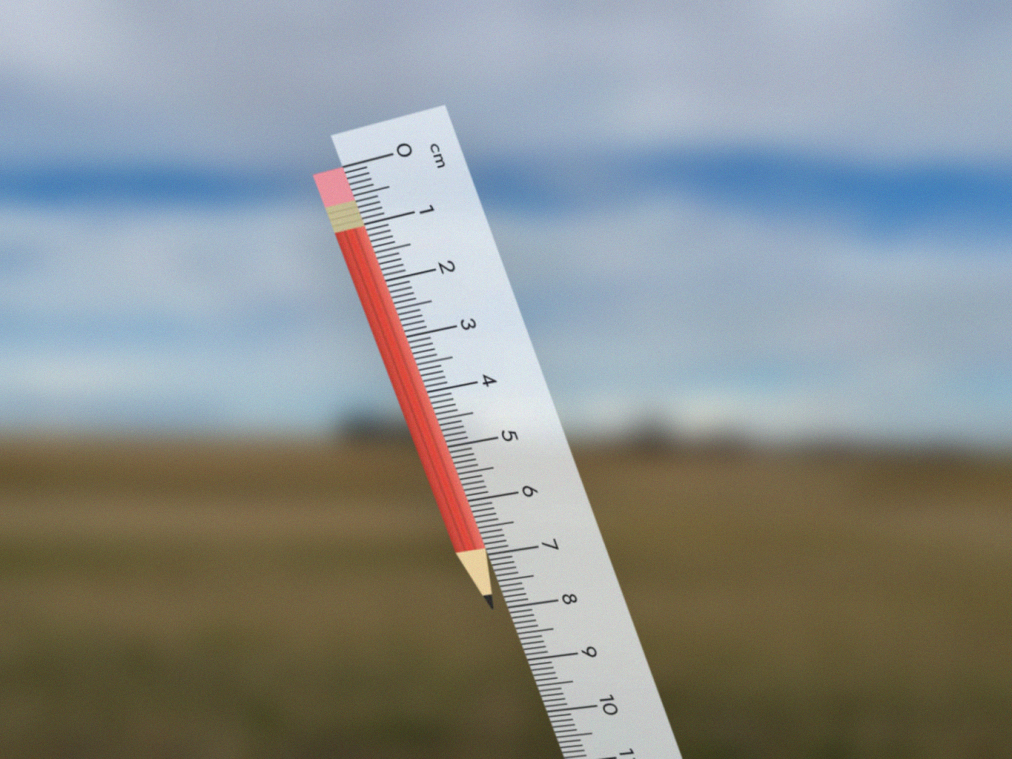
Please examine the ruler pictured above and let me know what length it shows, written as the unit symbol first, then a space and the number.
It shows cm 8
